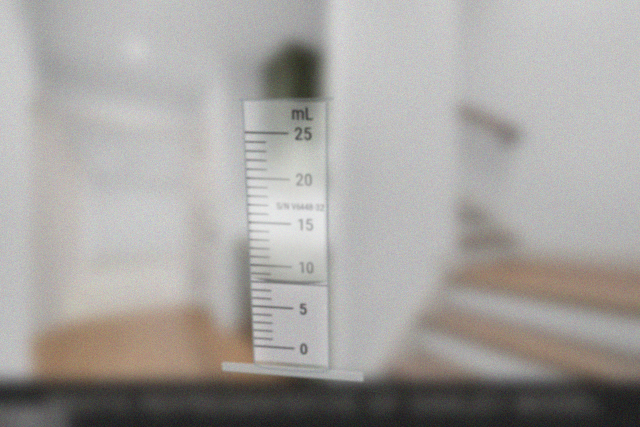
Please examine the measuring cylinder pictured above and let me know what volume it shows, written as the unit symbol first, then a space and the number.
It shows mL 8
